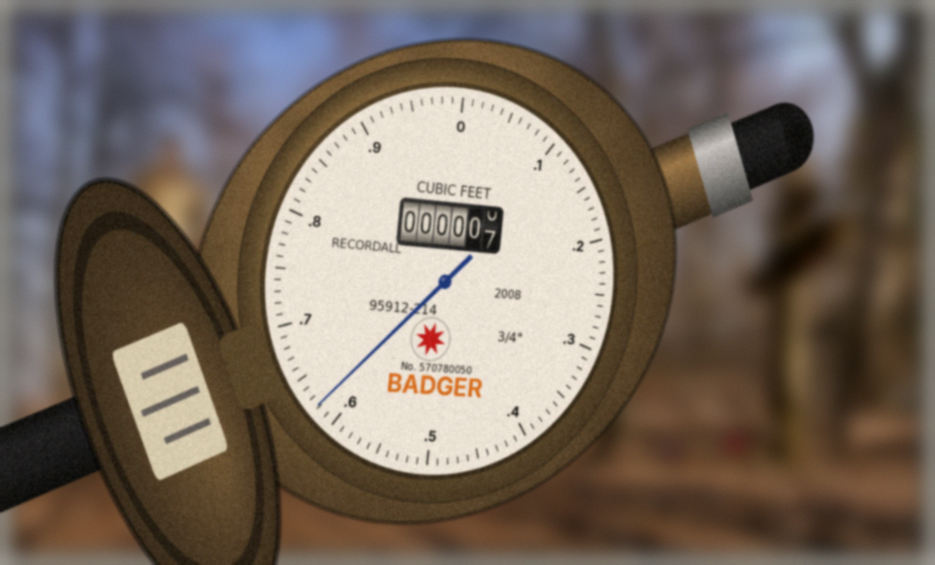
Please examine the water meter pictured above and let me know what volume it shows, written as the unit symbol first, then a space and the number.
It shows ft³ 6.62
